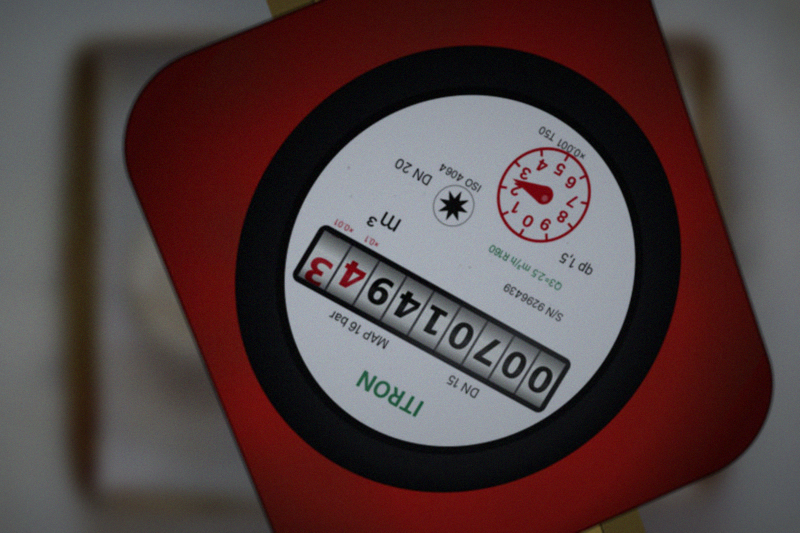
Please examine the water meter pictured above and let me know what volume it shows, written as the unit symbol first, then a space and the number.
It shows m³ 70149.432
